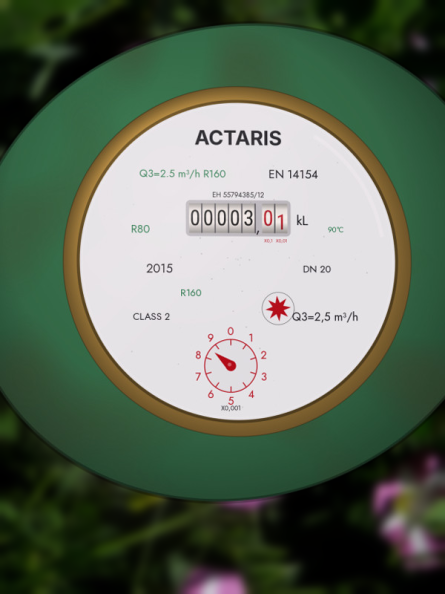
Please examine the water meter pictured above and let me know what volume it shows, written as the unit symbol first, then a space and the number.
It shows kL 3.008
